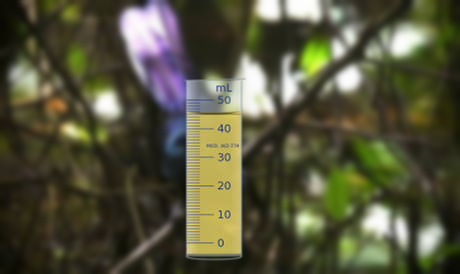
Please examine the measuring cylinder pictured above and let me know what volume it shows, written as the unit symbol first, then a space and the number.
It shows mL 45
